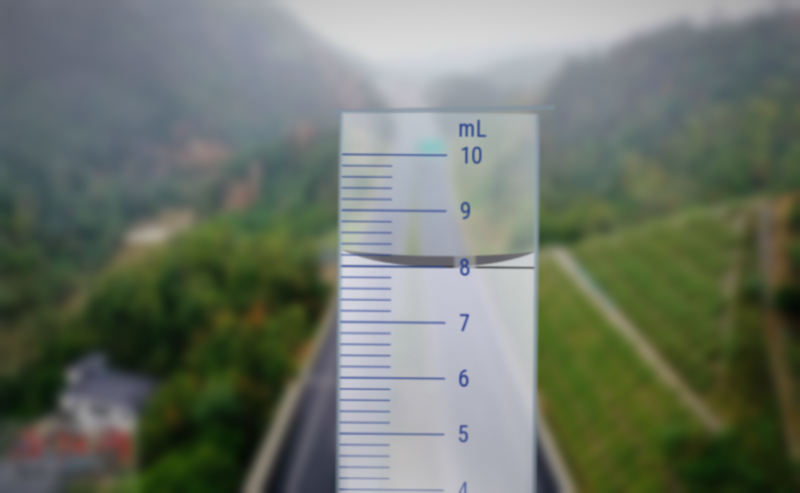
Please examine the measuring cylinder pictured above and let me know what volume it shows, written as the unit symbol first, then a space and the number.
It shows mL 8
